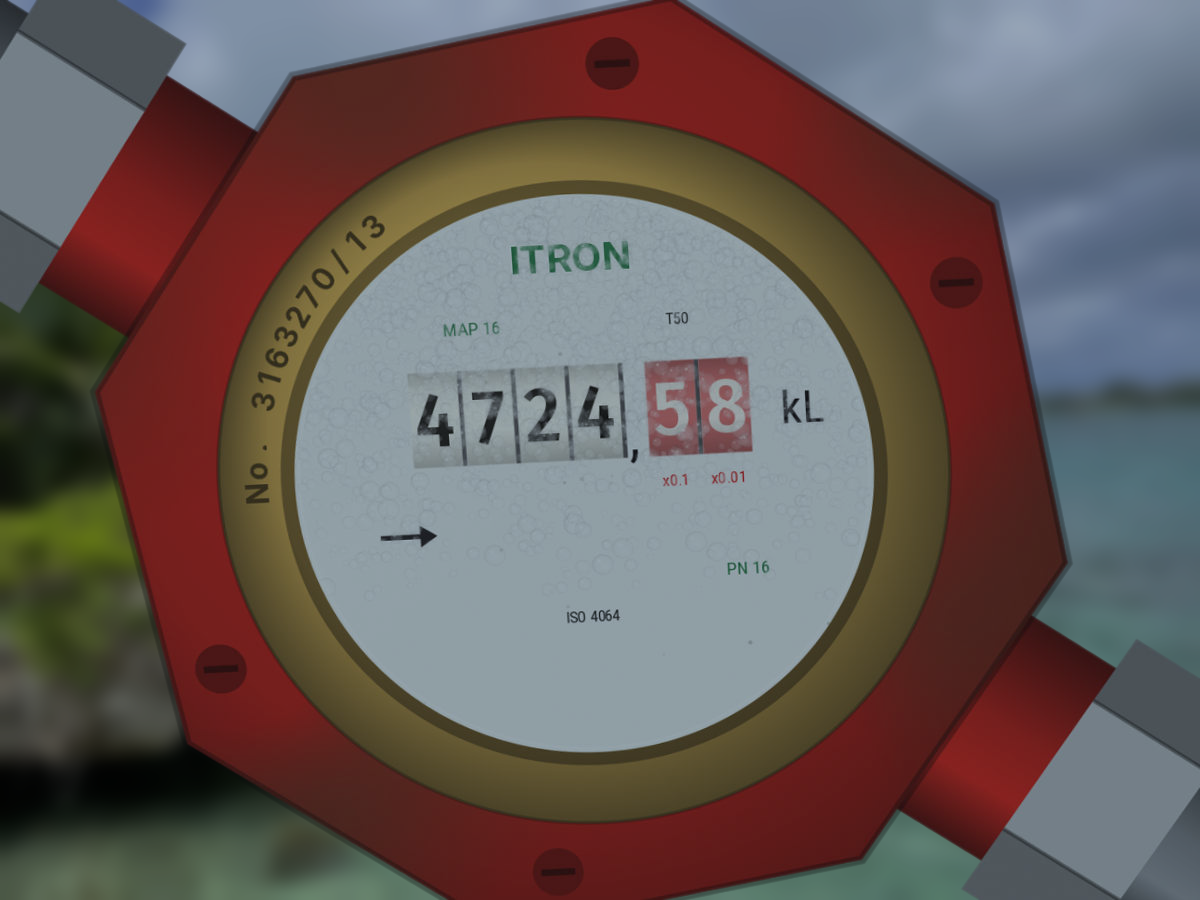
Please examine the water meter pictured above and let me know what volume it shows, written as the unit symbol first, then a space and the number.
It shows kL 4724.58
